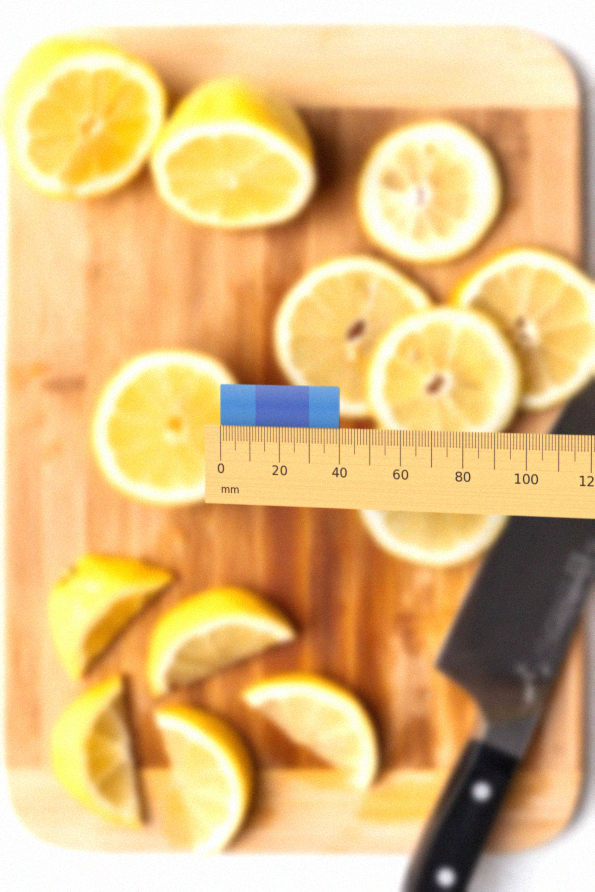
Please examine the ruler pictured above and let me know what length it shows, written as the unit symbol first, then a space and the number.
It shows mm 40
